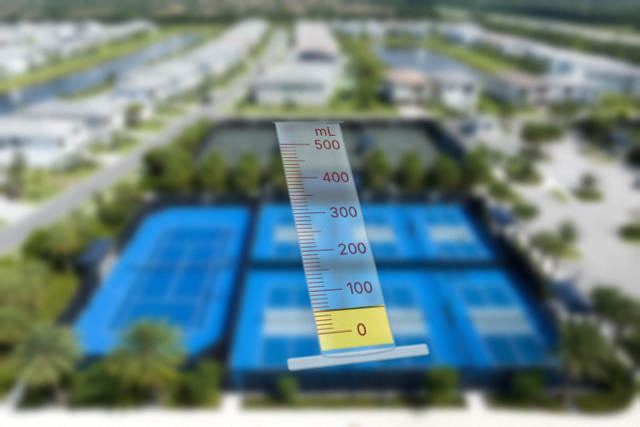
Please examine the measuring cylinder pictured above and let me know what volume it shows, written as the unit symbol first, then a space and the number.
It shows mL 50
